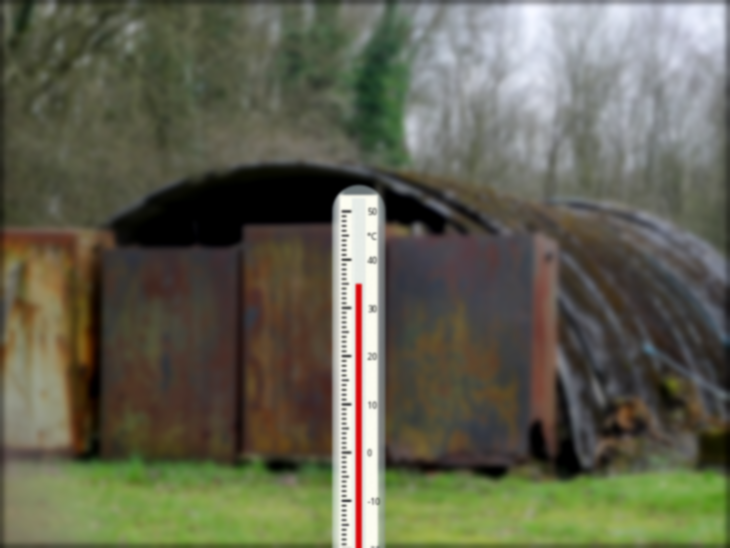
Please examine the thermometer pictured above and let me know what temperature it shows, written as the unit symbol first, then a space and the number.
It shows °C 35
